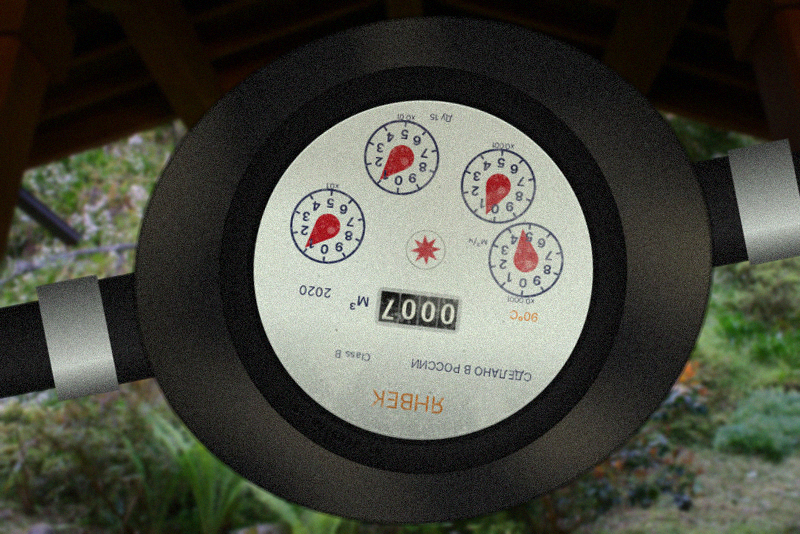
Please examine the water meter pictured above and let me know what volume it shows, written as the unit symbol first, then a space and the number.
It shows m³ 7.1104
